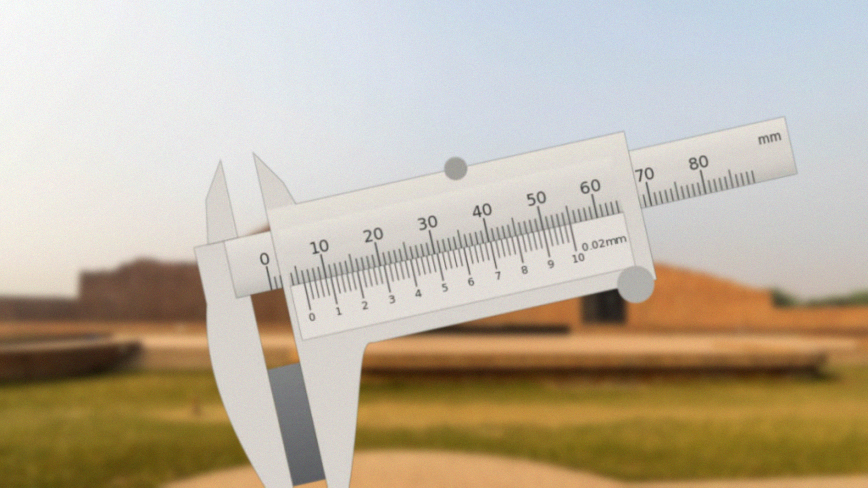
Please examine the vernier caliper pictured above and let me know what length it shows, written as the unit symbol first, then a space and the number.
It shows mm 6.0
